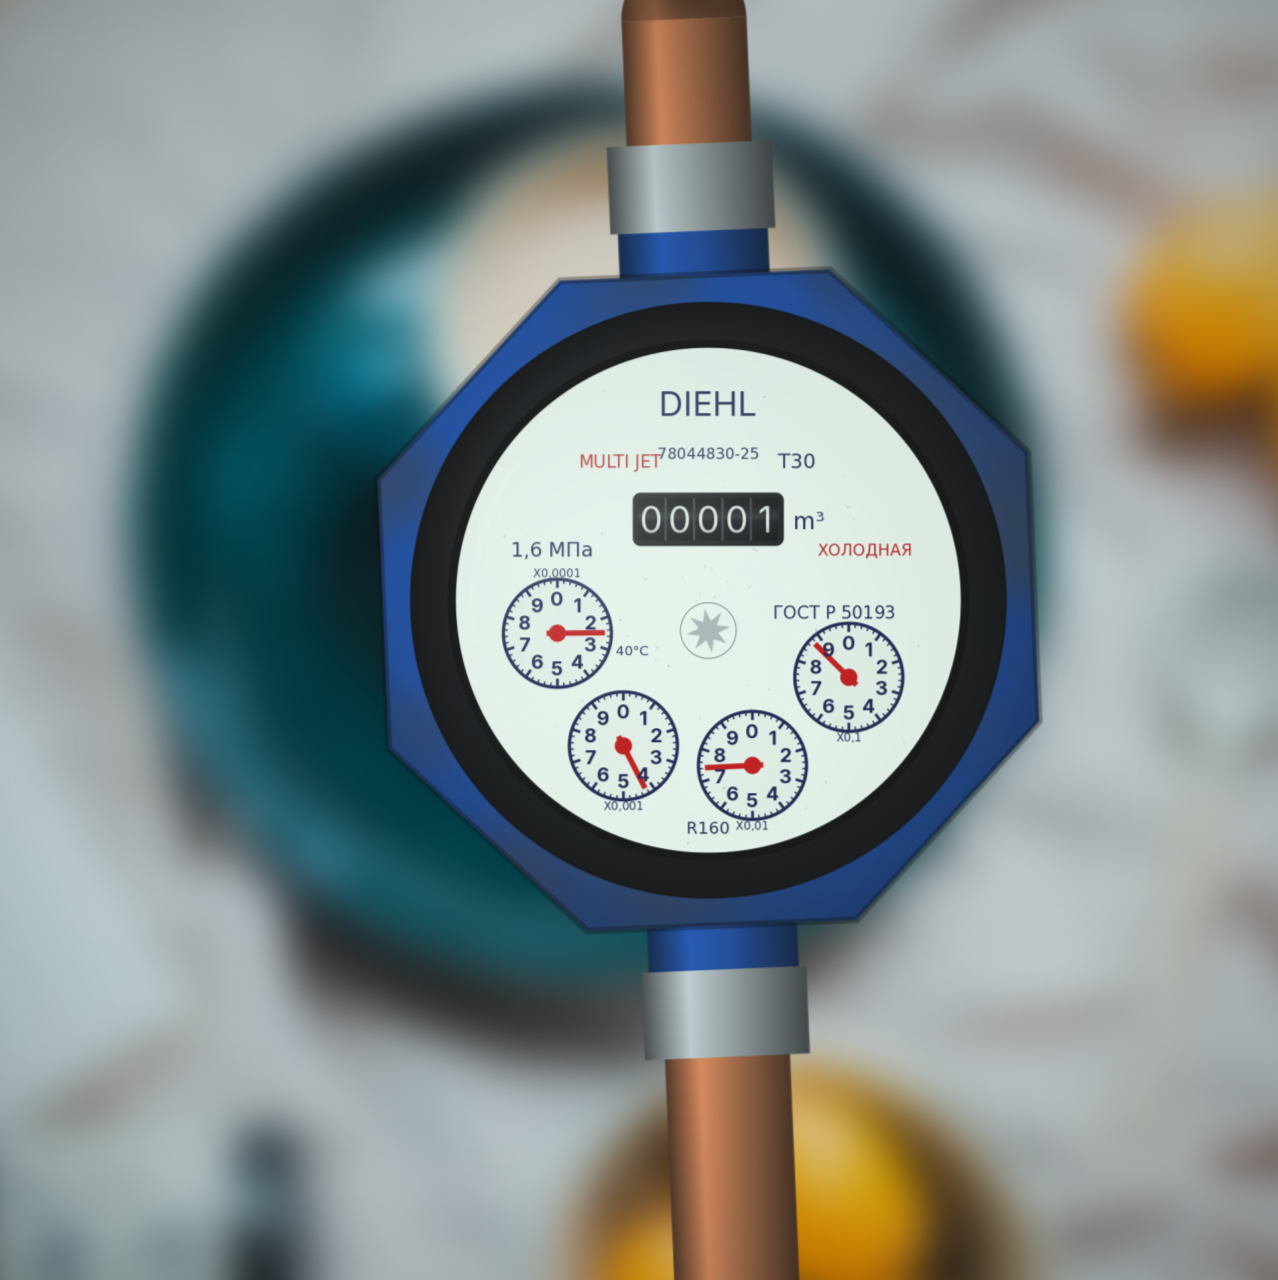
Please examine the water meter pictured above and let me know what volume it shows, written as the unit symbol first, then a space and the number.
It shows m³ 1.8742
